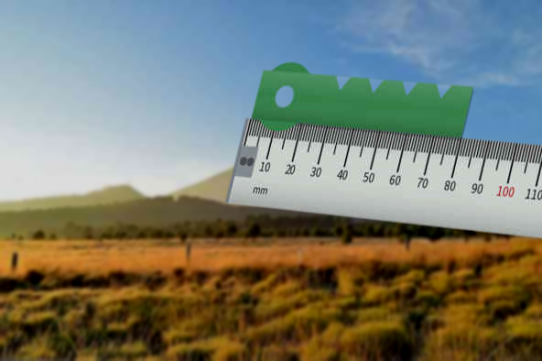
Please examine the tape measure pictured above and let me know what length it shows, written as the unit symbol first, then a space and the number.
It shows mm 80
